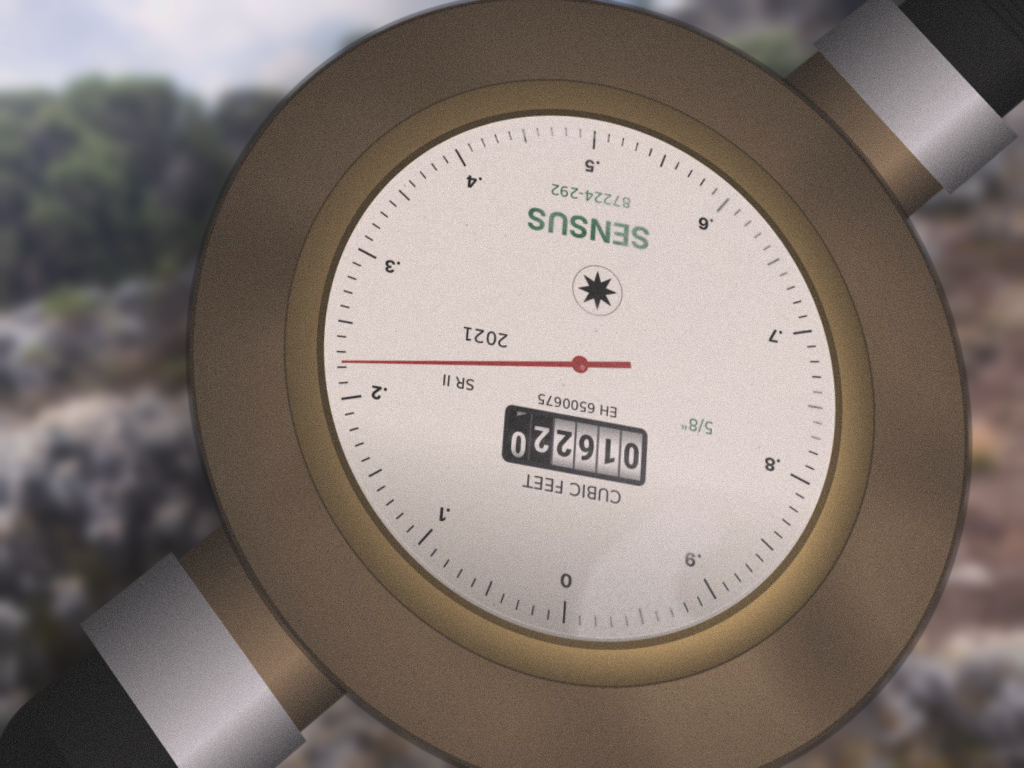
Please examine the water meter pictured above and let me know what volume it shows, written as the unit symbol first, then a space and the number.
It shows ft³ 16220.22
